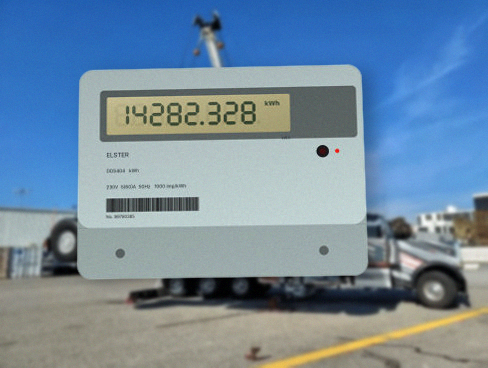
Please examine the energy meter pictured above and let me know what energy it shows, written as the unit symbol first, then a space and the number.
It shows kWh 14282.328
